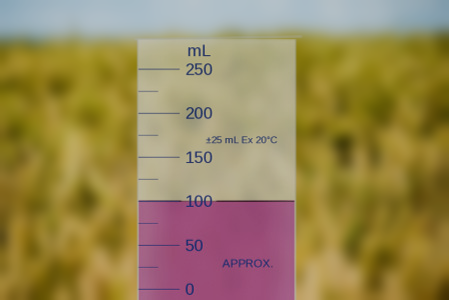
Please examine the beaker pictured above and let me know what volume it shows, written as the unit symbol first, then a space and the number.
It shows mL 100
